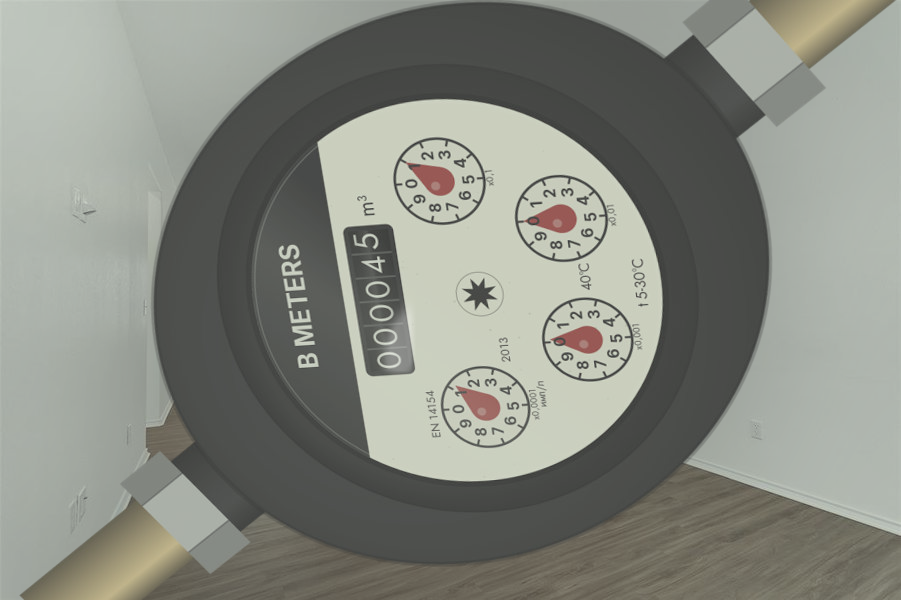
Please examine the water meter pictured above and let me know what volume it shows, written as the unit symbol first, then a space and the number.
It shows m³ 45.1001
